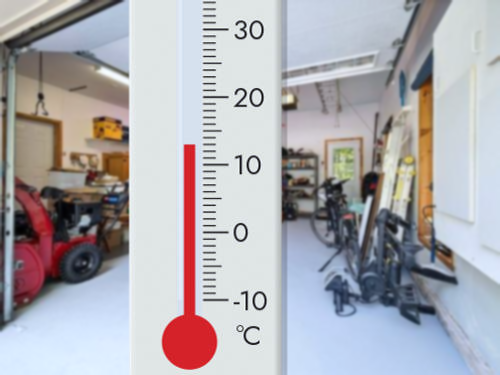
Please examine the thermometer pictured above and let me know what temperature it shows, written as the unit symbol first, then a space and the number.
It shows °C 13
